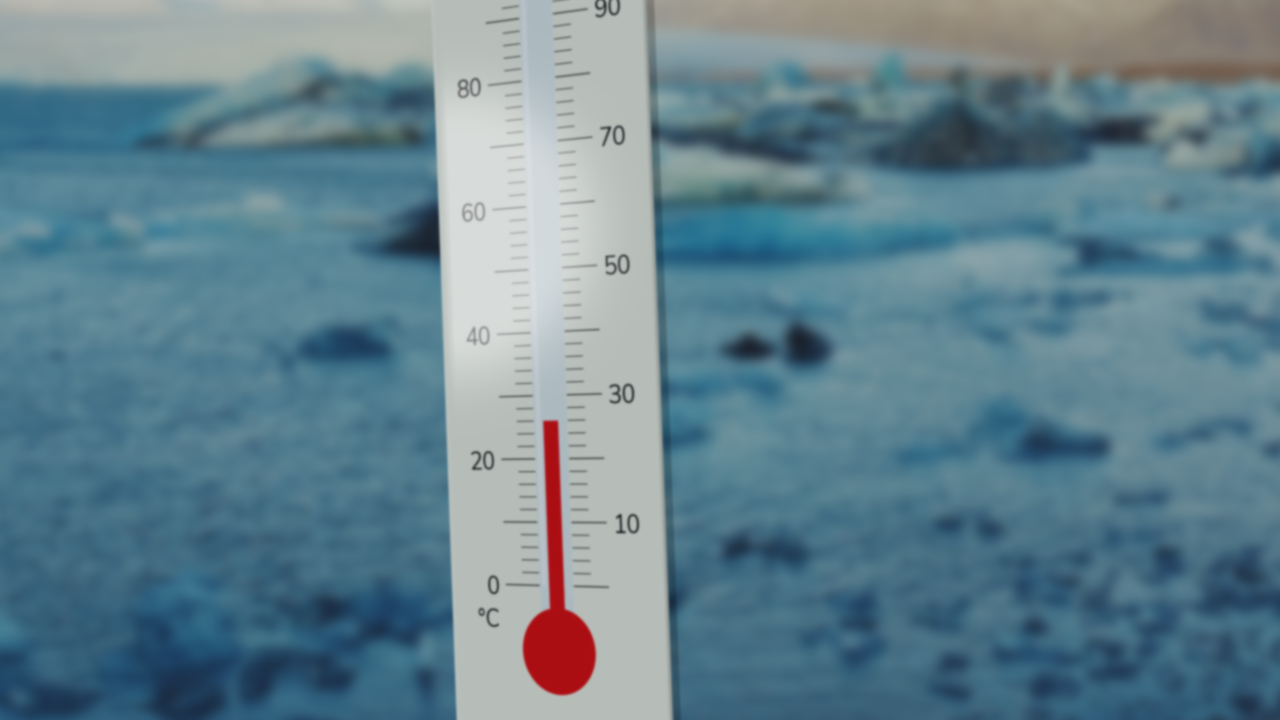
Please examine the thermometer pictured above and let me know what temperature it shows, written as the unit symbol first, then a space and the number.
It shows °C 26
